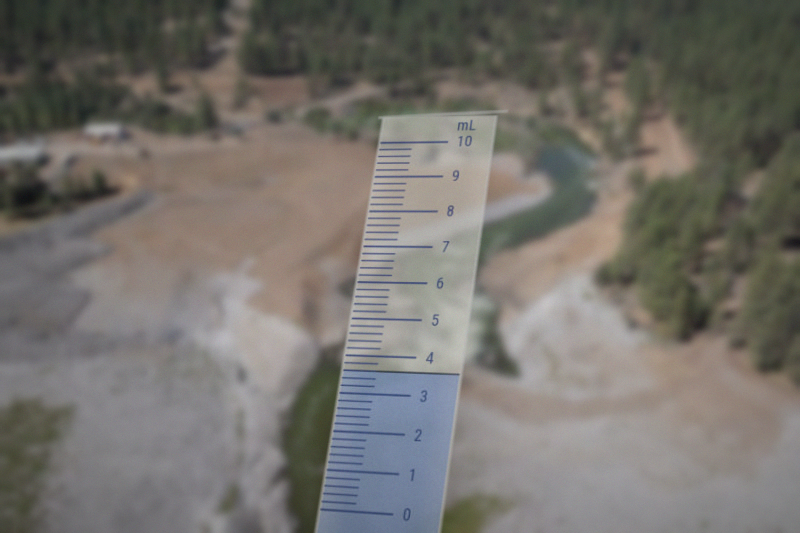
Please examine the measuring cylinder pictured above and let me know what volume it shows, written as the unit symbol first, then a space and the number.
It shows mL 3.6
